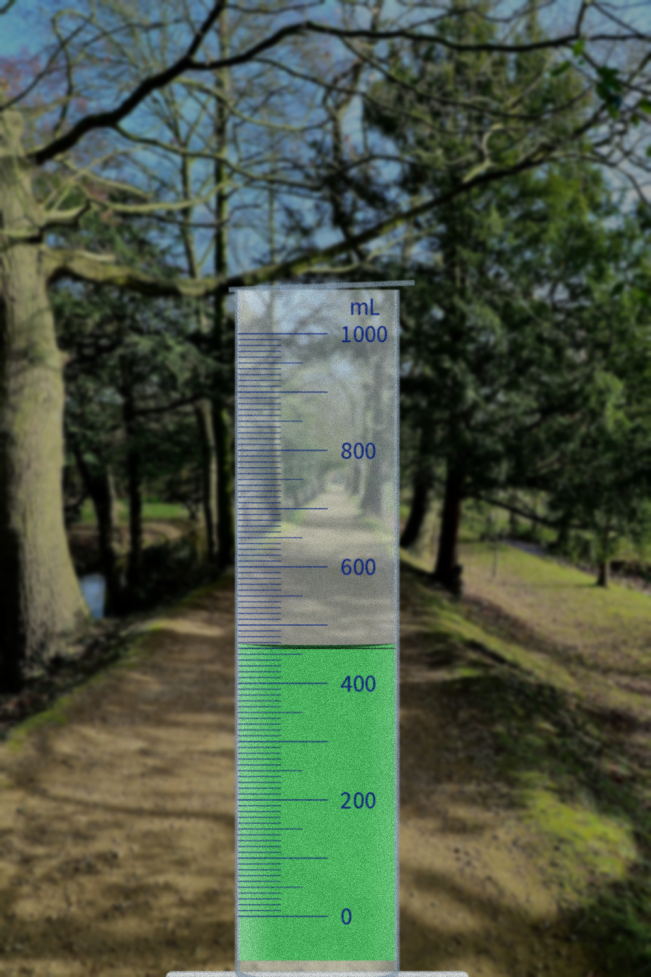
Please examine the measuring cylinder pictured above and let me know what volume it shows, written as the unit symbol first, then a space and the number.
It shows mL 460
